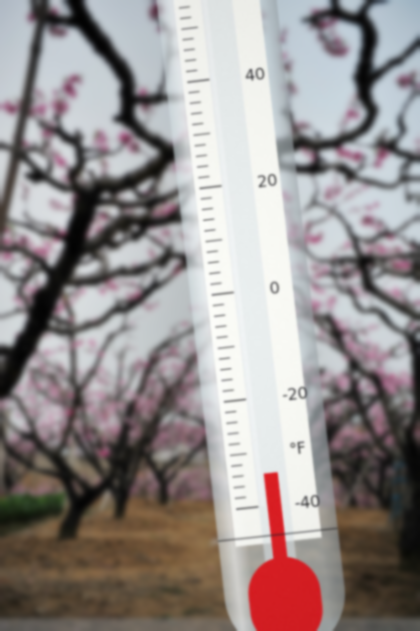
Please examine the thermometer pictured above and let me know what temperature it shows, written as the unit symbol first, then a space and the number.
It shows °F -34
